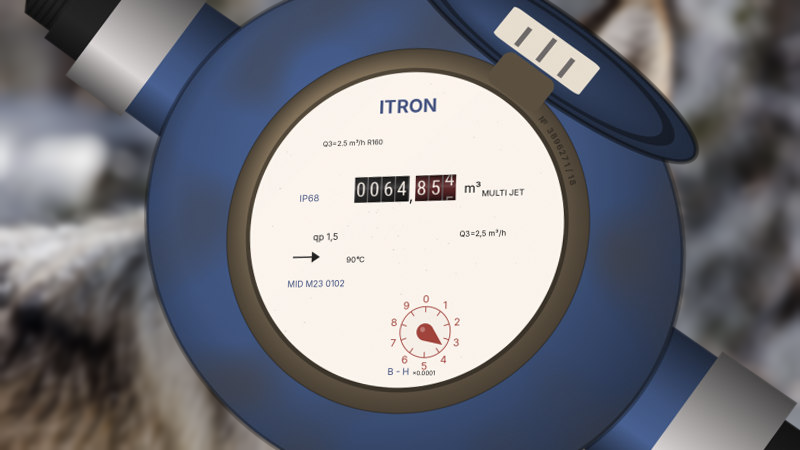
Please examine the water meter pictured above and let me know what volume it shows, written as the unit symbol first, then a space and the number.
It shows m³ 64.8543
